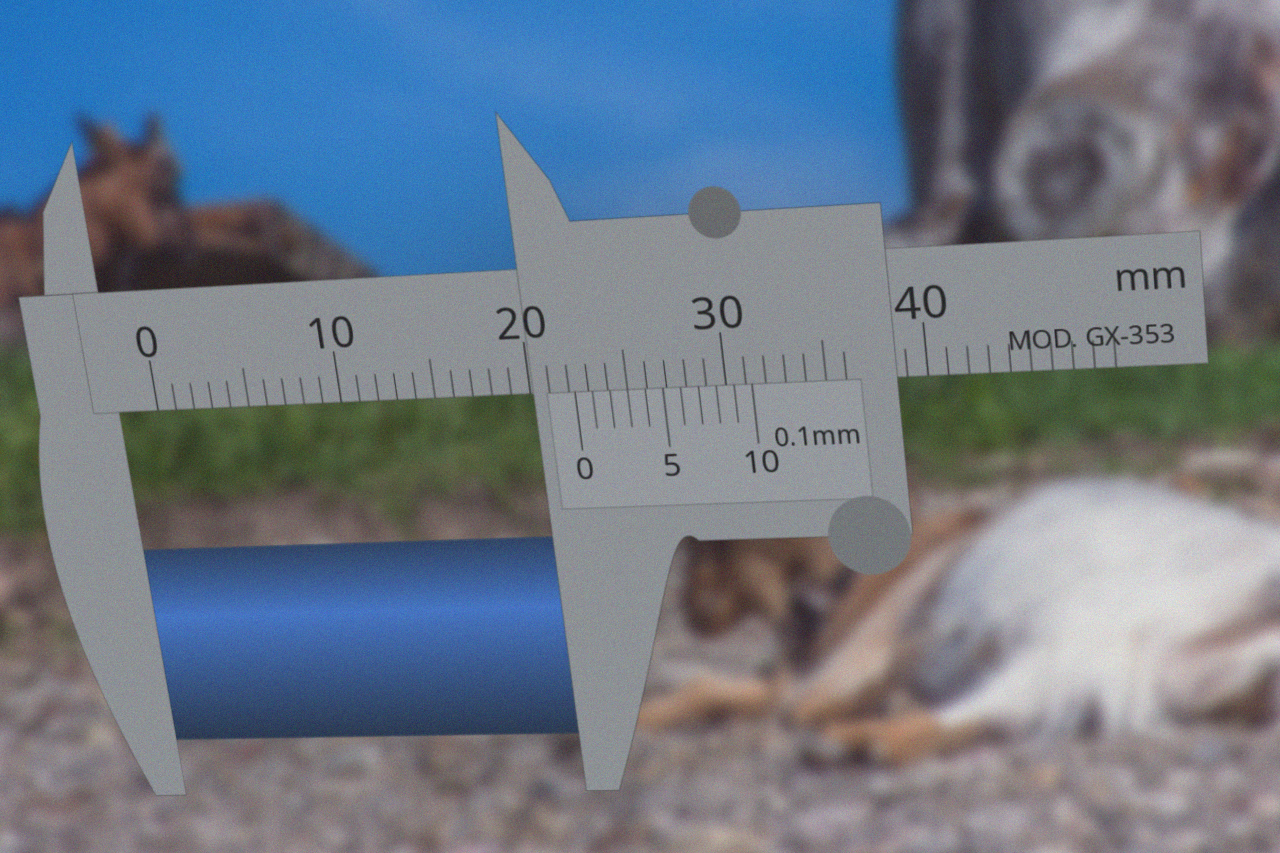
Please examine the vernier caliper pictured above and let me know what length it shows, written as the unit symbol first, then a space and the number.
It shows mm 22.3
